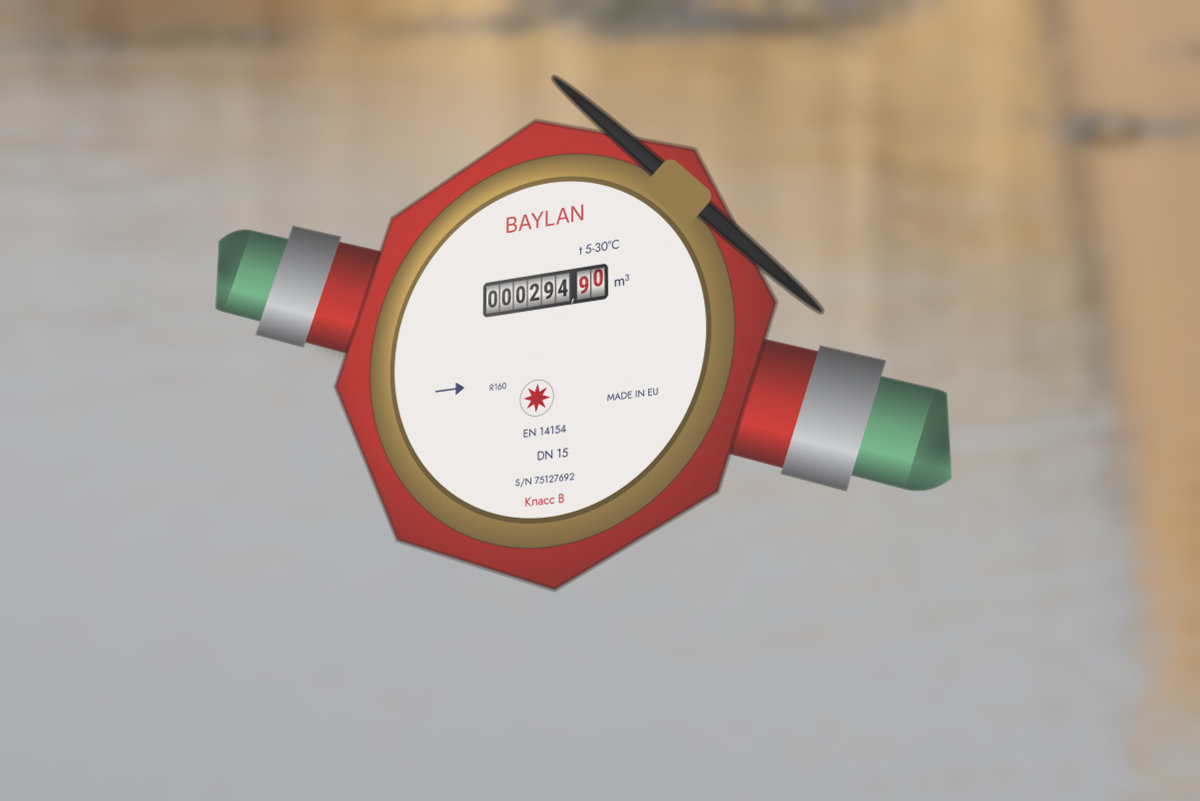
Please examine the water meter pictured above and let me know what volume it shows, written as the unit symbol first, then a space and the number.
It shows m³ 294.90
